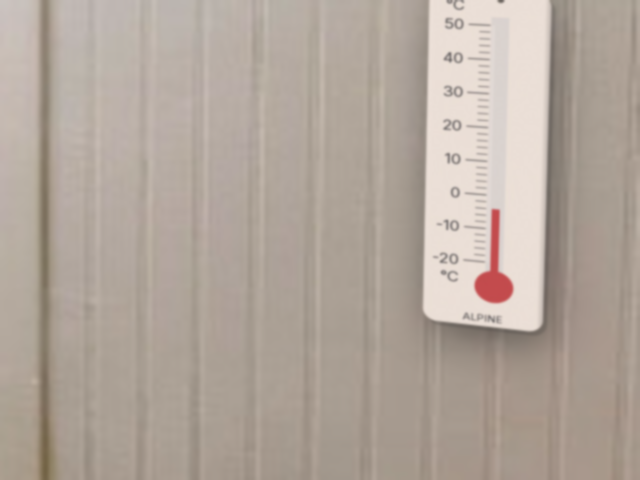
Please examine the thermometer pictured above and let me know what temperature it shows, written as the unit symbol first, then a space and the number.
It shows °C -4
